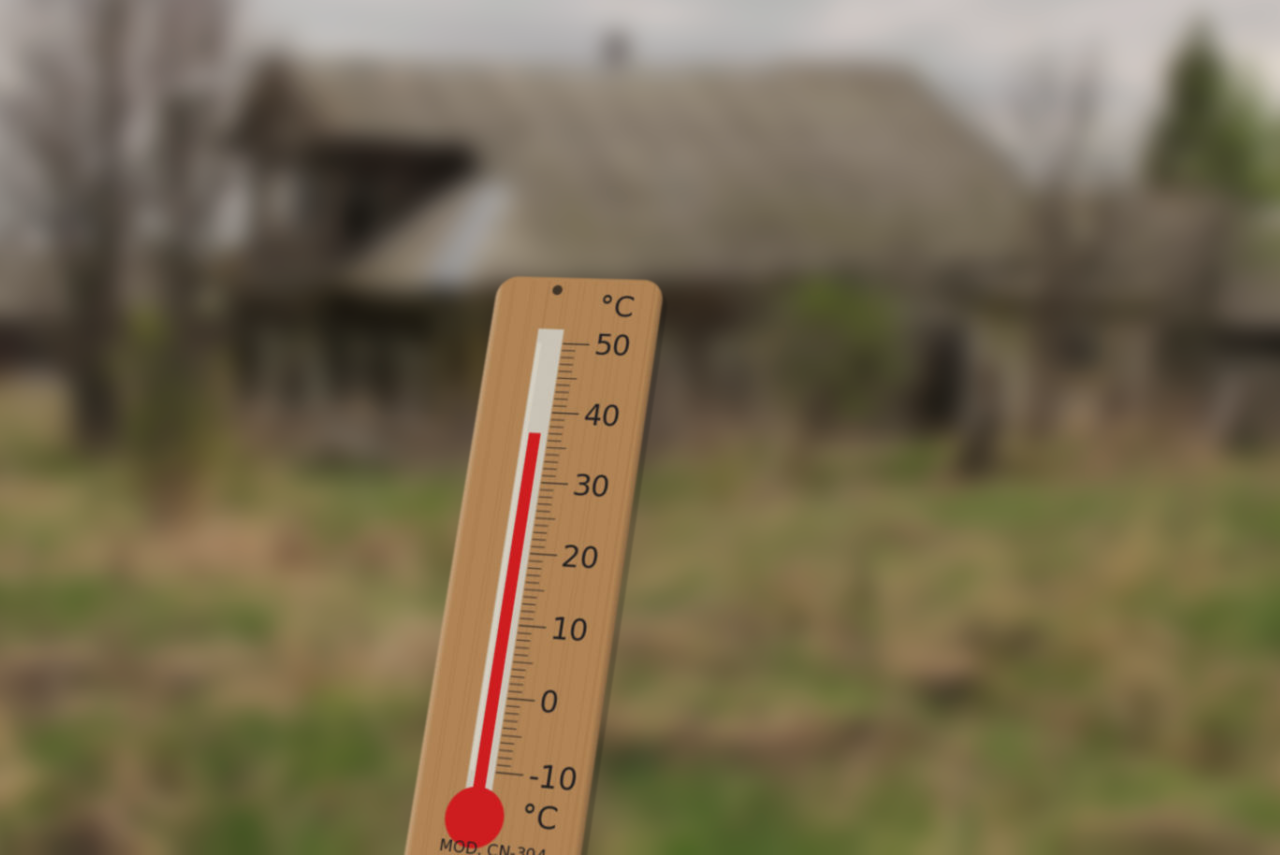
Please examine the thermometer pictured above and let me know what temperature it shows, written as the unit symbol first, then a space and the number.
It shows °C 37
